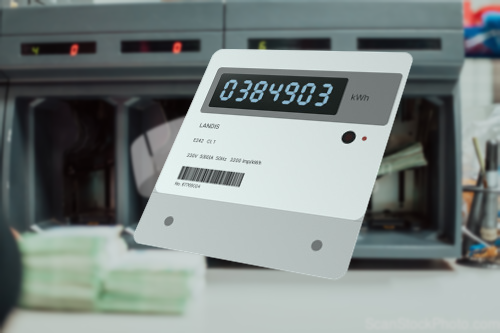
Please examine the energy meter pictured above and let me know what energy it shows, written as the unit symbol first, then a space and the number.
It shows kWh 384903
